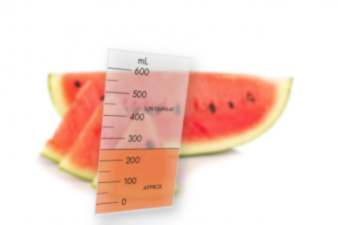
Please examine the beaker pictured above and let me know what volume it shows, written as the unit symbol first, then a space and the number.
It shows mL 250
